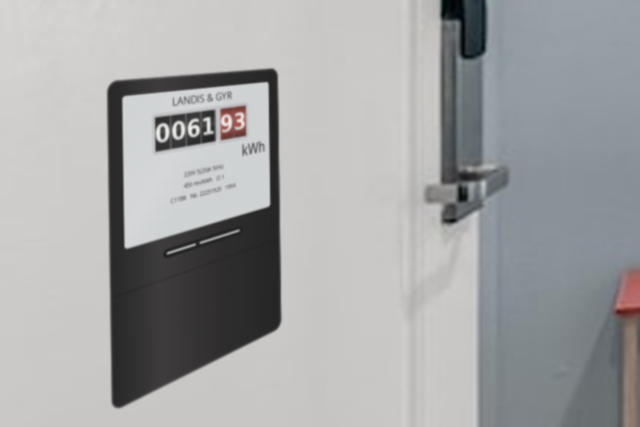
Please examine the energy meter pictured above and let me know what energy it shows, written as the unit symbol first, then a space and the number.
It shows kWh 61.93
